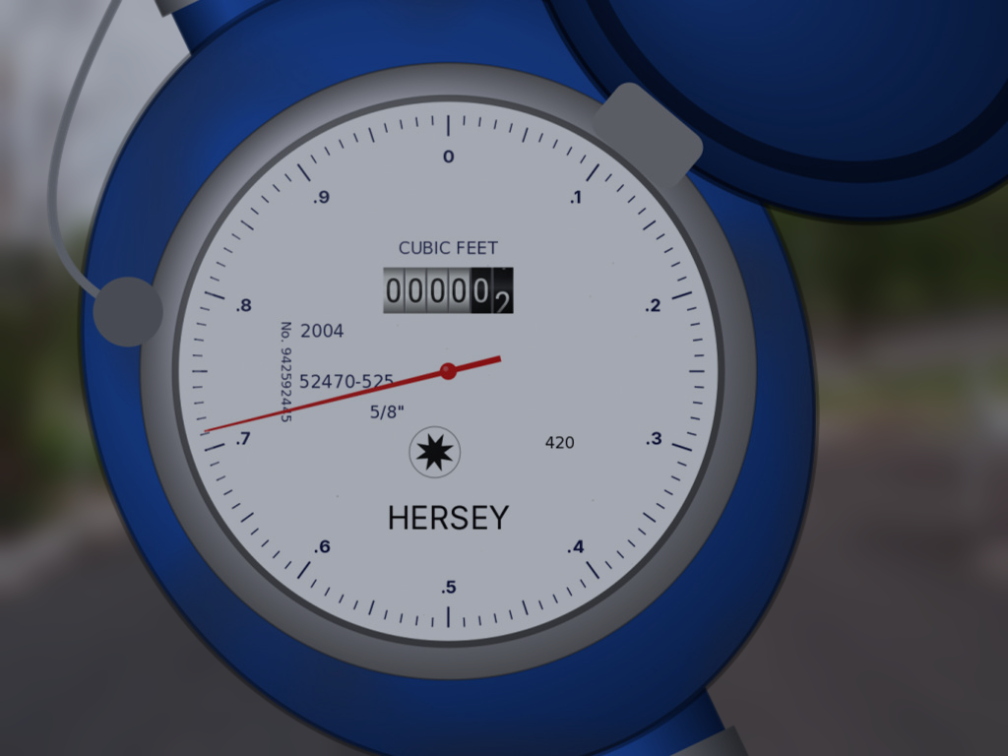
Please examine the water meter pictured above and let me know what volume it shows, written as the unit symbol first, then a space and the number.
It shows ft³ 1.71
